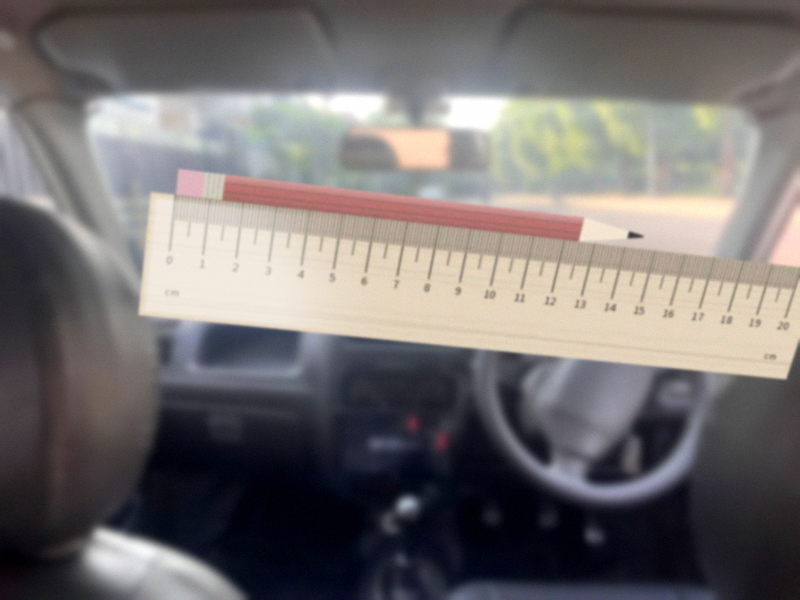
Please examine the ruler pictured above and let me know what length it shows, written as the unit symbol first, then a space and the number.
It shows cm 14.5
